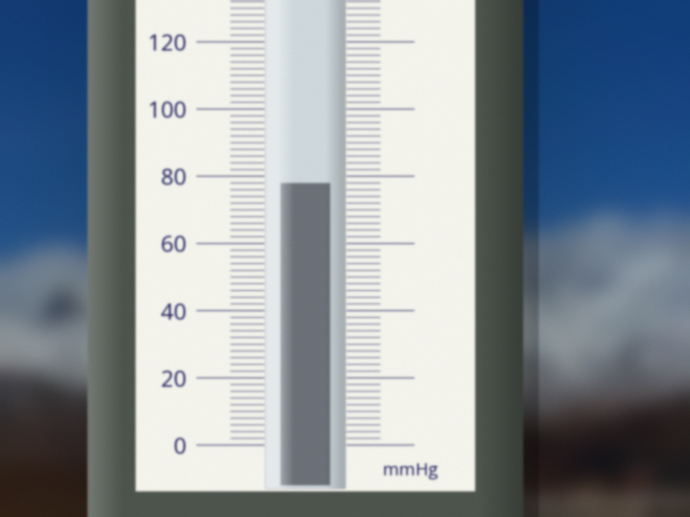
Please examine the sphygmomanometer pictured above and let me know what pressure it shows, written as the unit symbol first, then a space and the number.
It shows mmHg 78
